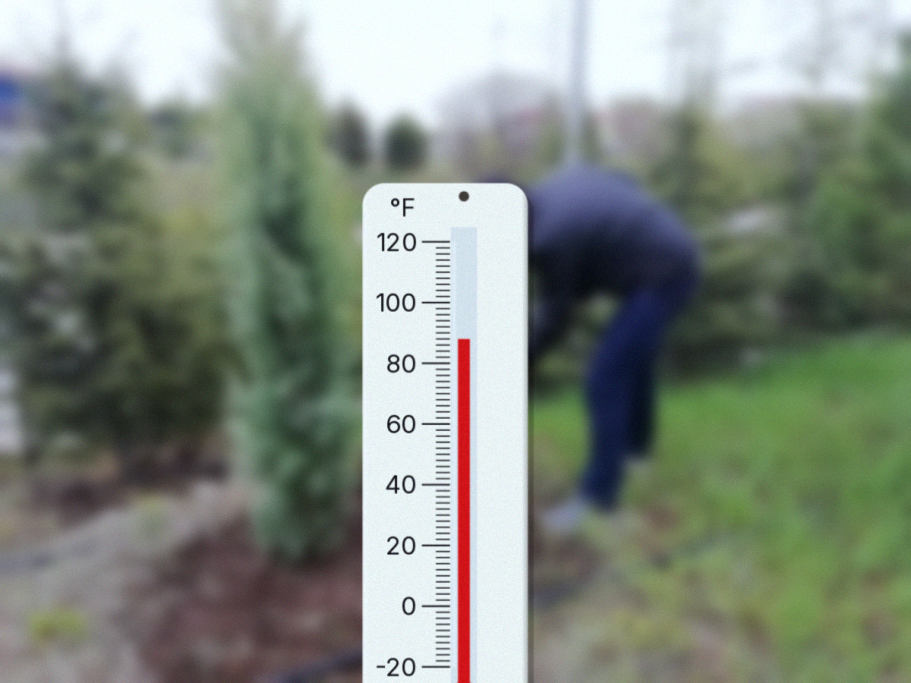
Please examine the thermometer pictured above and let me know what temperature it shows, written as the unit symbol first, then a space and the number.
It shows °F 88
